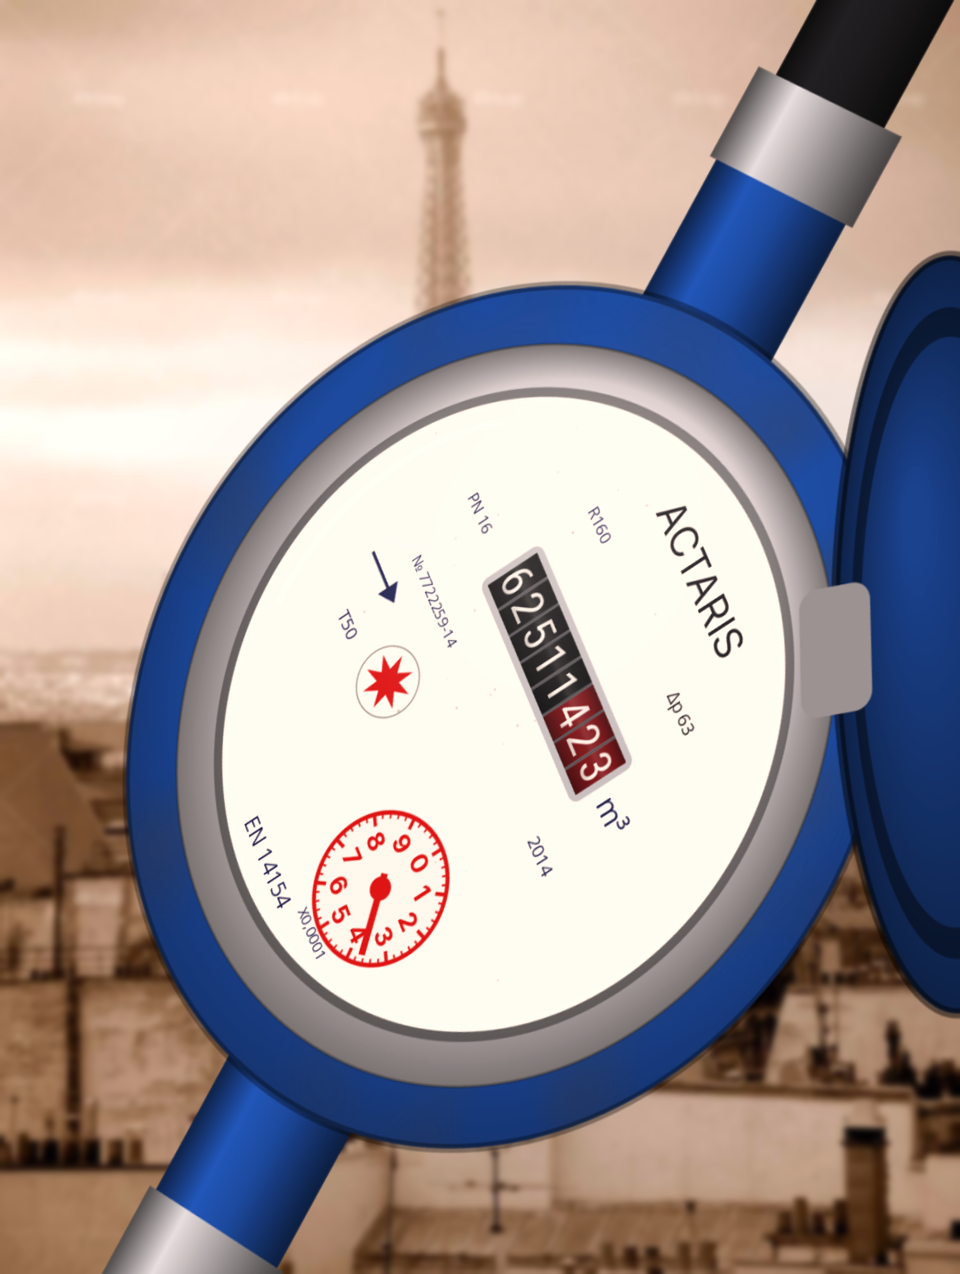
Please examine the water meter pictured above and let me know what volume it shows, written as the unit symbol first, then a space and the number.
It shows m³ 62511.4233
